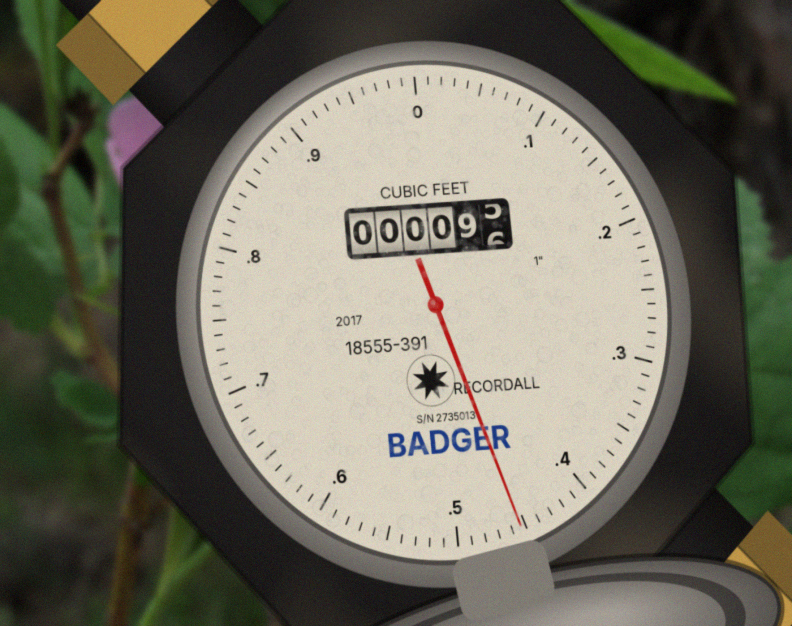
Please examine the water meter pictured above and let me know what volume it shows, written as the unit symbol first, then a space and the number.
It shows ft³ 95.45
